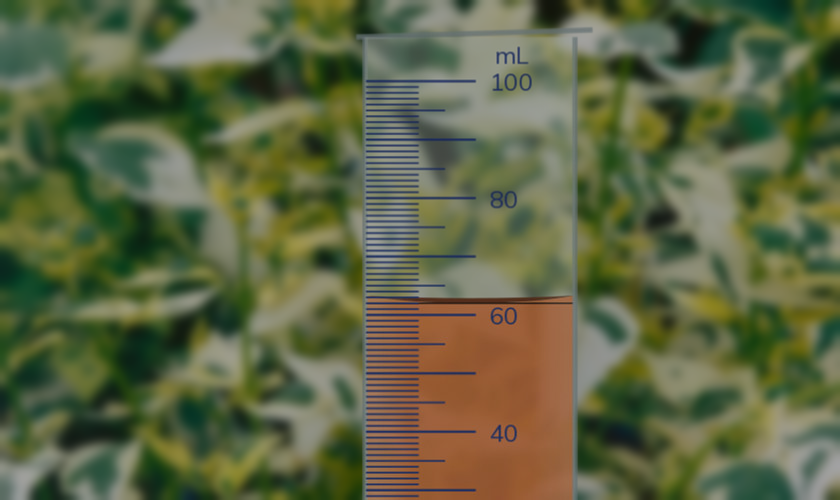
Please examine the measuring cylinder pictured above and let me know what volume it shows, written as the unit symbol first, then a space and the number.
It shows mL 62
